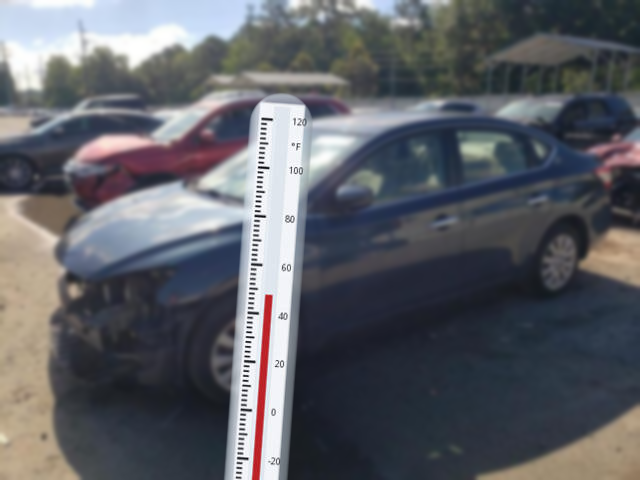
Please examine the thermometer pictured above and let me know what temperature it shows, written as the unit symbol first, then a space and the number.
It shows °F 48
